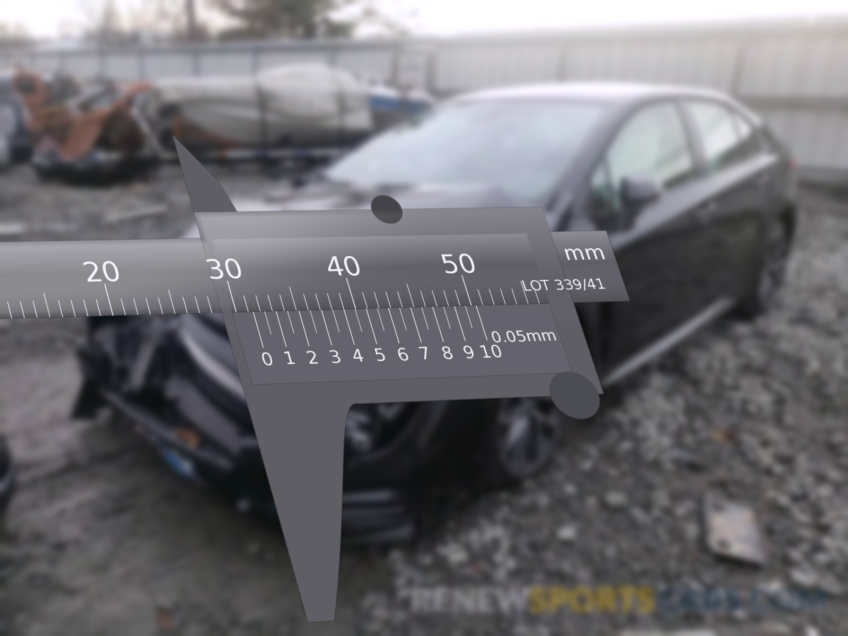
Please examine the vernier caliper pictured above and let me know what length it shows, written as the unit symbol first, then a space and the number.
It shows mm 31.4
